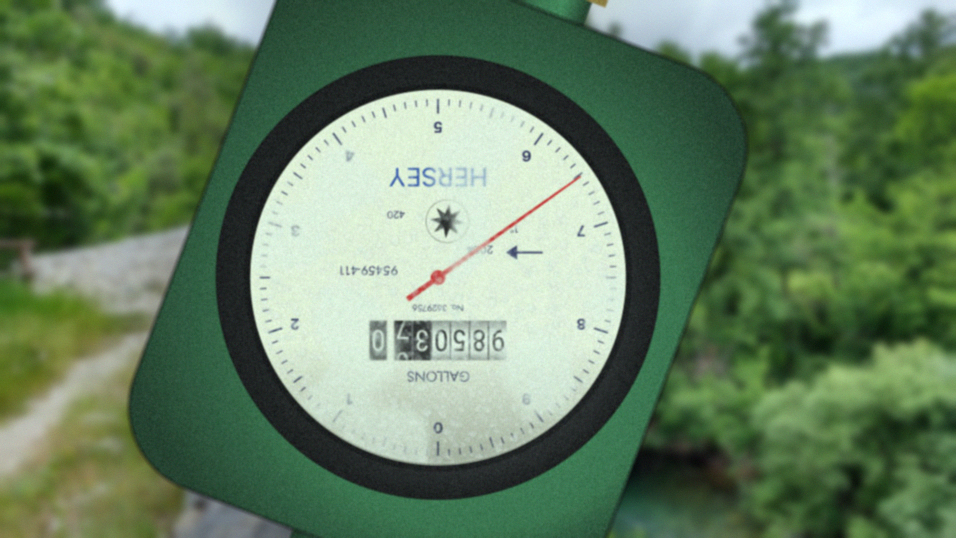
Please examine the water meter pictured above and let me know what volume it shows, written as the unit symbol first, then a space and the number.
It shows gal 9850366.5
